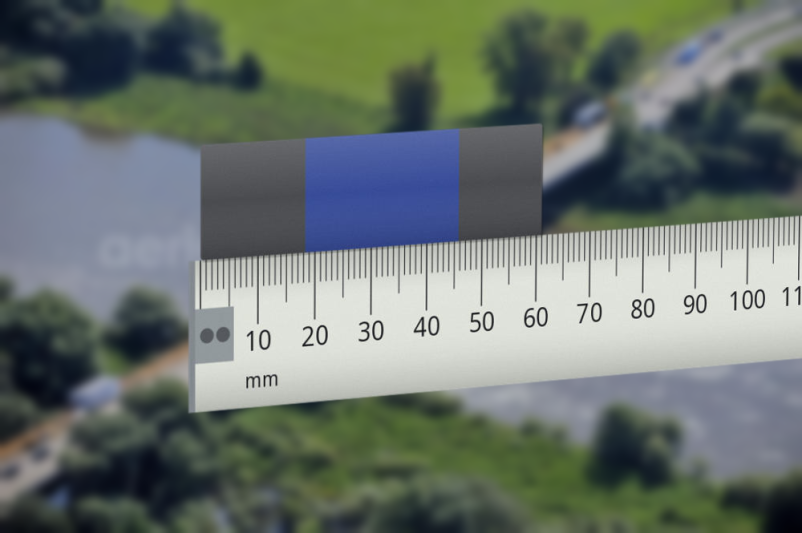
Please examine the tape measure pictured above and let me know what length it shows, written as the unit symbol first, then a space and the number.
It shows mm 61
